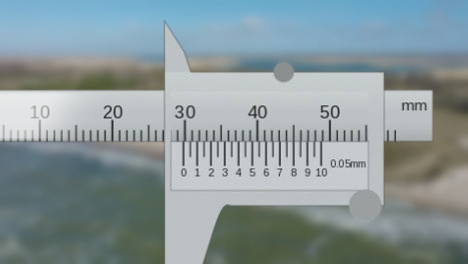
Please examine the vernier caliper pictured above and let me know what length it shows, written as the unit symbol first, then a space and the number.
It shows mm 29.8
